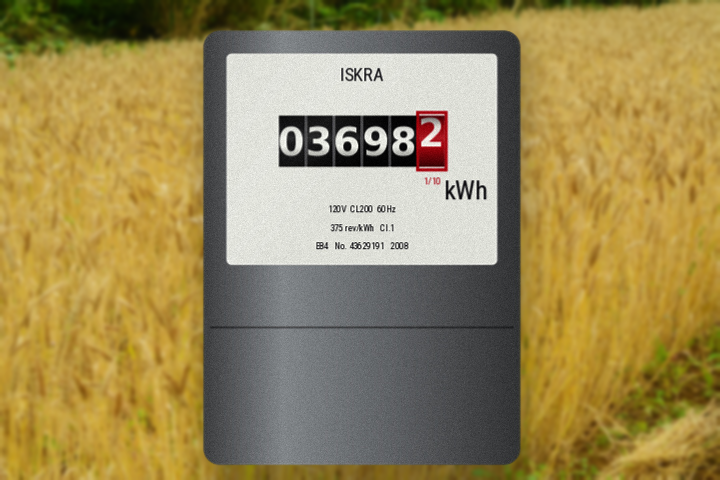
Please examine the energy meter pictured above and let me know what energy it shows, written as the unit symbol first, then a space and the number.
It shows kWh 3698.2
